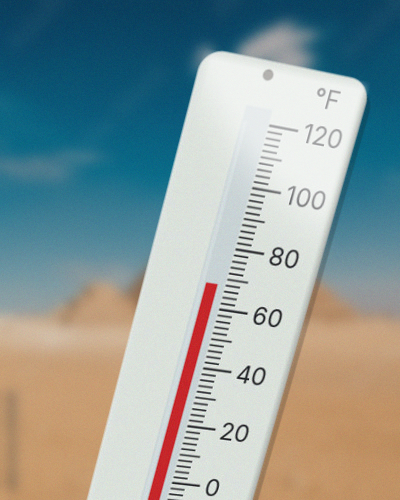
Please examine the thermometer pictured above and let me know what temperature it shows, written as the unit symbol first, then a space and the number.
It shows °F 68
